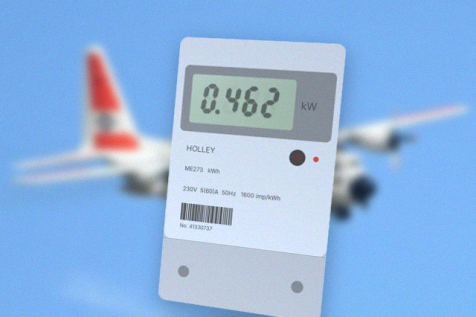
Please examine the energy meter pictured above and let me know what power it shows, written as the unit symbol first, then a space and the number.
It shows kW 0.462
